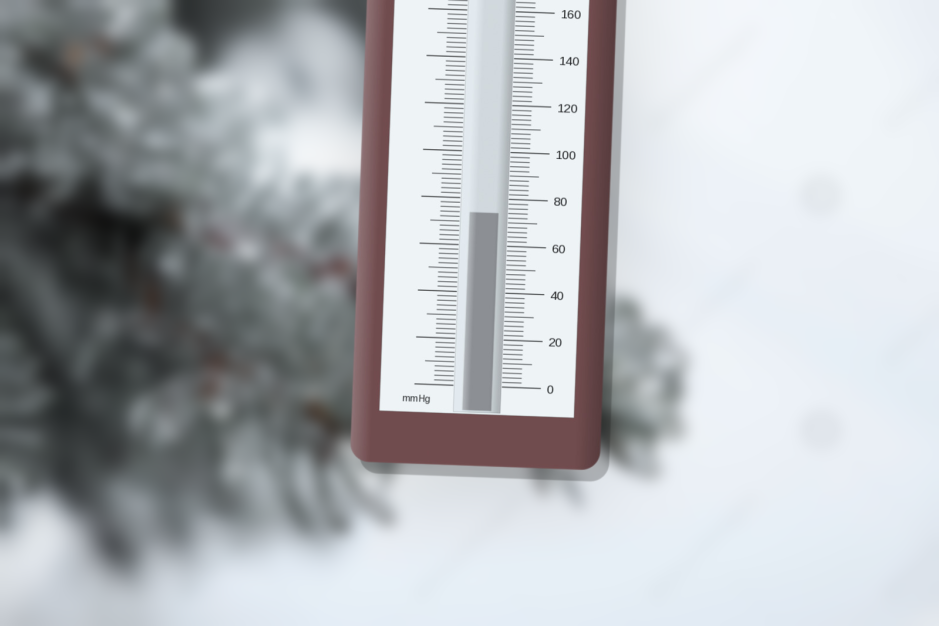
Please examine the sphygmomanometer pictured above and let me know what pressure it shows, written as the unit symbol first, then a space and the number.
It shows mmHg 74
